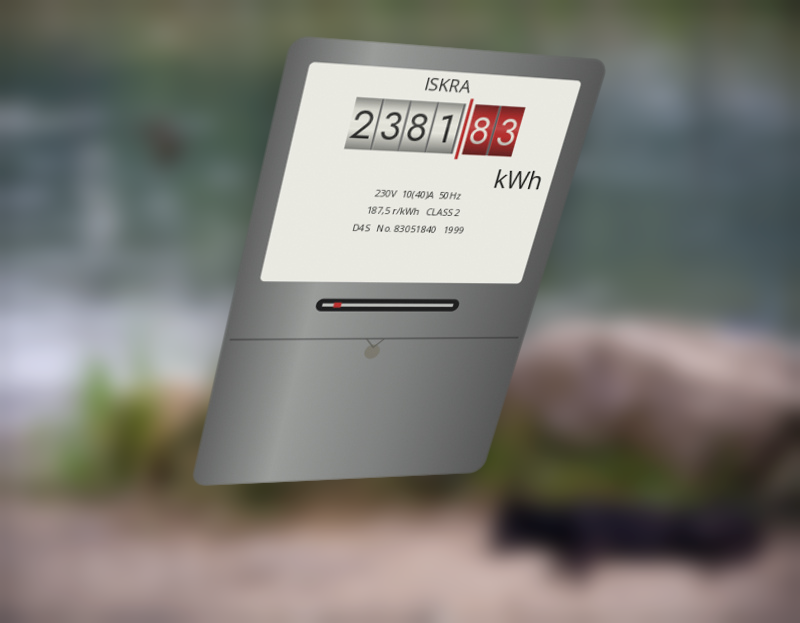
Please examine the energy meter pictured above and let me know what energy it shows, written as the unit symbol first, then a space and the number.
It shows kWh 2381.83
